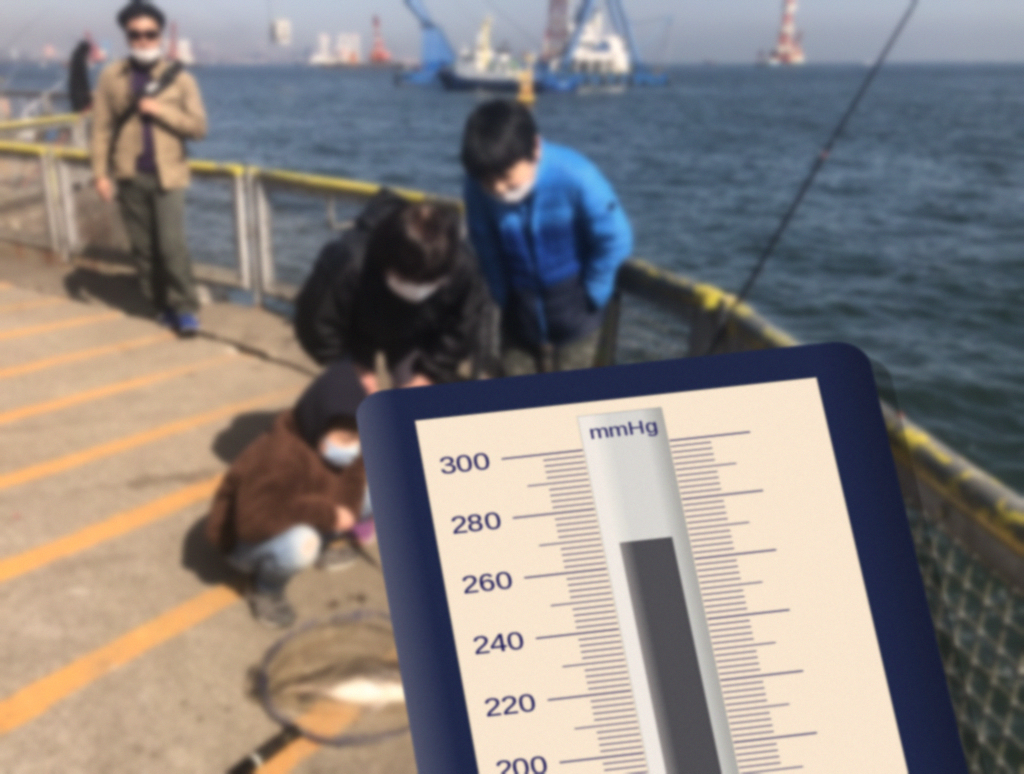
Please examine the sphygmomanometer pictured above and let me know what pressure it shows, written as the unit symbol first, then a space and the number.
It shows mmHg 268
